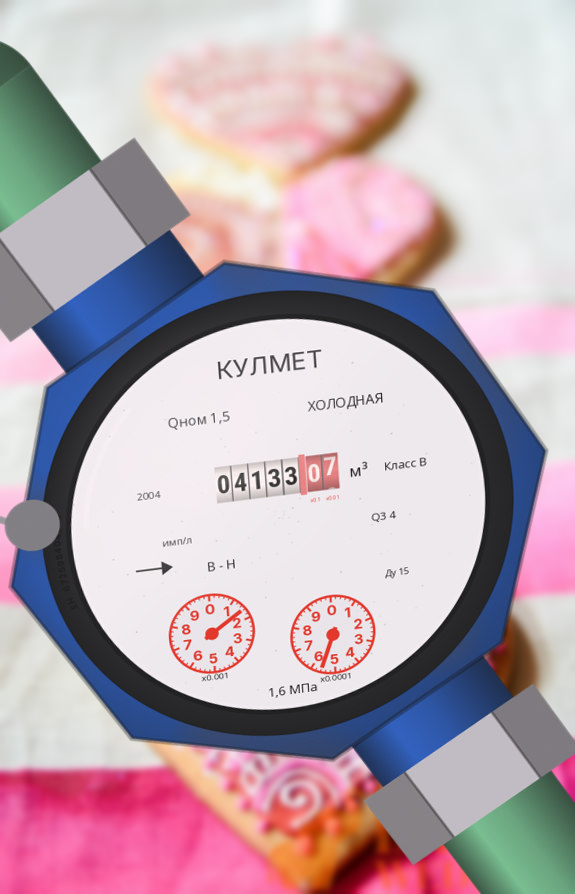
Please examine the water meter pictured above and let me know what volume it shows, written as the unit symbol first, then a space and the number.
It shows m³ 4133.0715
